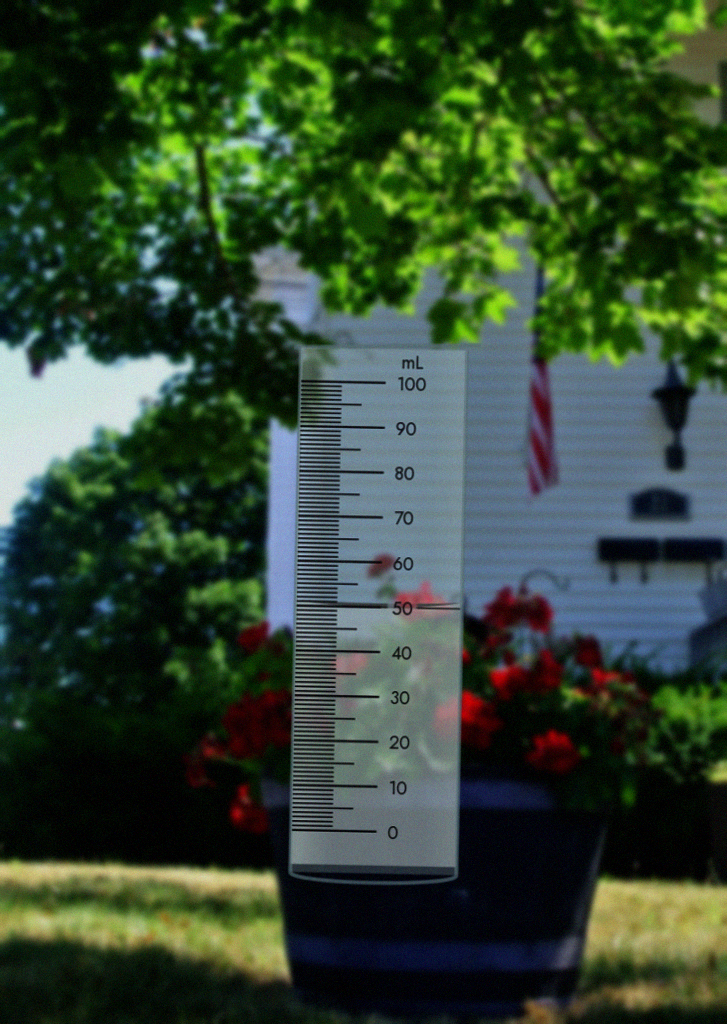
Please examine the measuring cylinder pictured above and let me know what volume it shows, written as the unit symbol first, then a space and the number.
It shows mL 50
